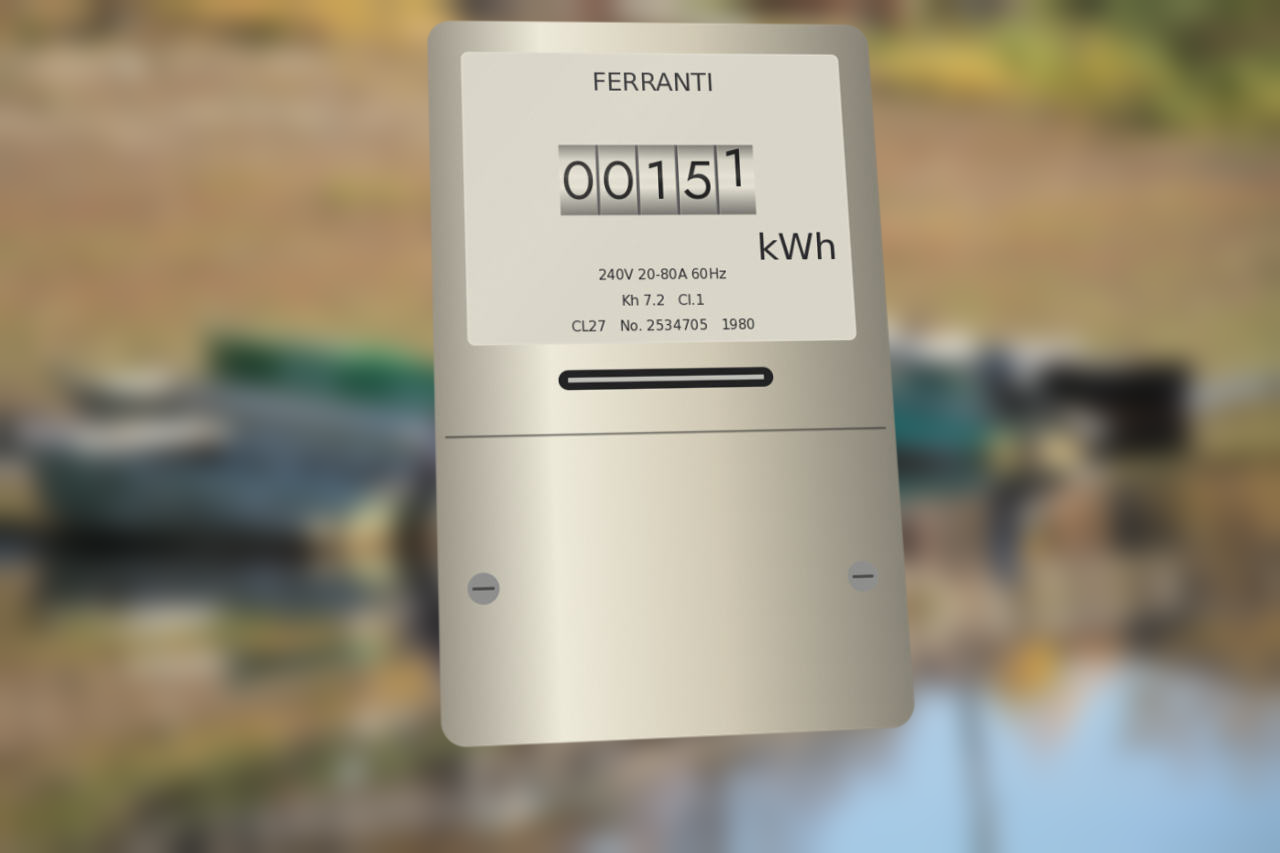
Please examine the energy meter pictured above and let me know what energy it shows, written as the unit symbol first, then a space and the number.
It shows kWh 151
